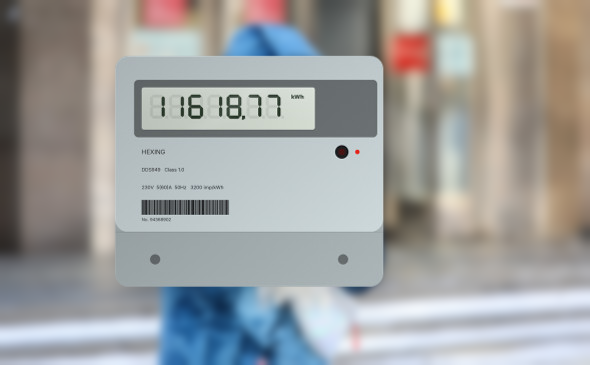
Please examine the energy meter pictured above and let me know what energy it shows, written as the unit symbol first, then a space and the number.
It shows kWh 11618.77
